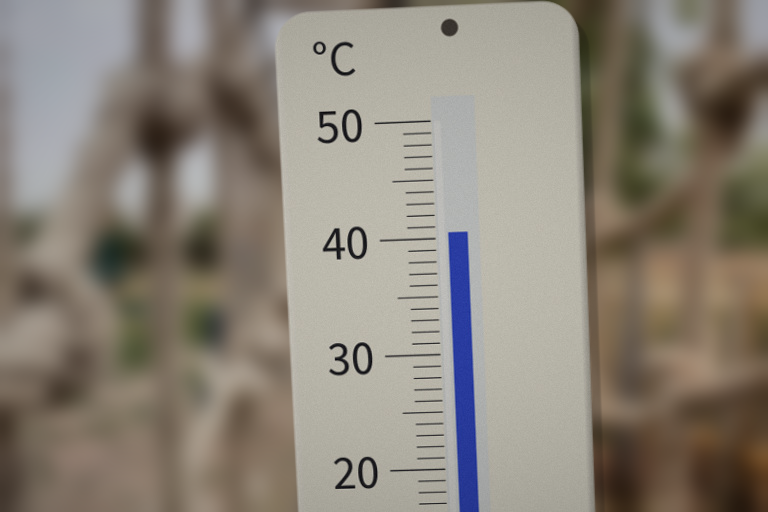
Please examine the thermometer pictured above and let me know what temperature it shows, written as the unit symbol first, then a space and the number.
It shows °C 40.5
